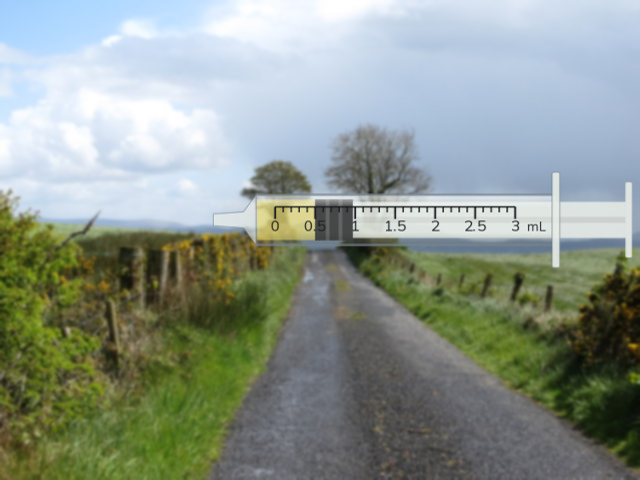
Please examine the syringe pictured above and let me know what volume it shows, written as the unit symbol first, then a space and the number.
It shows mL 0.5
